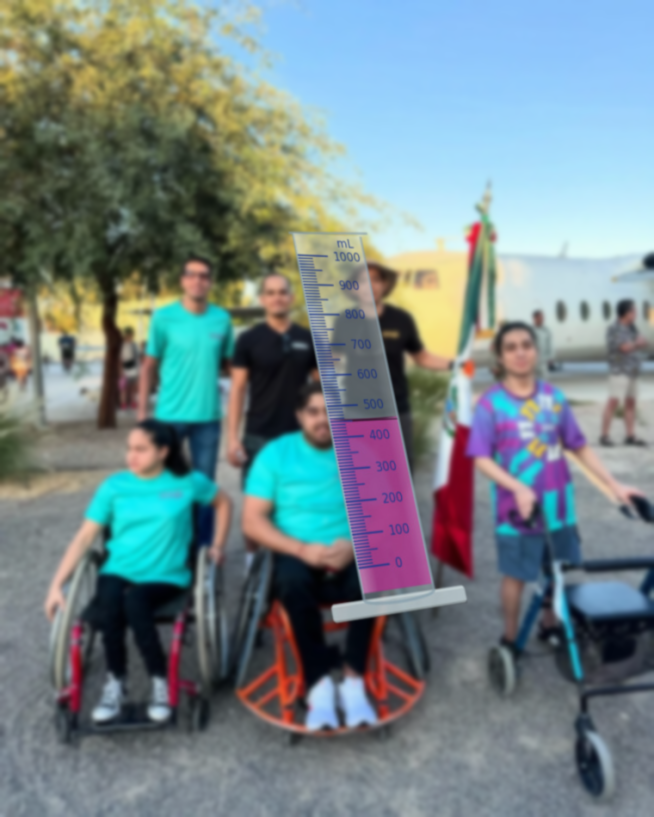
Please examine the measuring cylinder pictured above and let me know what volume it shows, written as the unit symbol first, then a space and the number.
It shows mL 450
